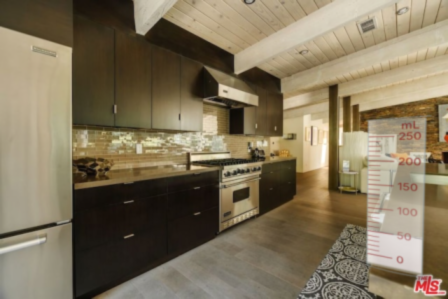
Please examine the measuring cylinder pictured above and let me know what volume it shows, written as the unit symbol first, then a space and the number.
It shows mL 50
